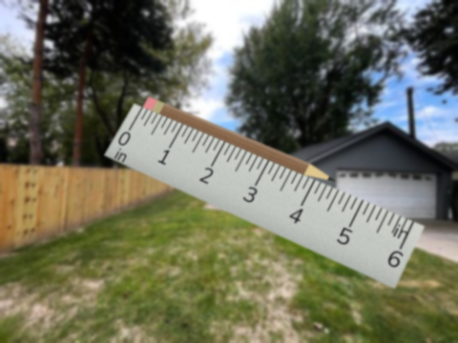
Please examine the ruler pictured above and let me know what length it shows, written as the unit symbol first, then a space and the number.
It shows in 4.375
